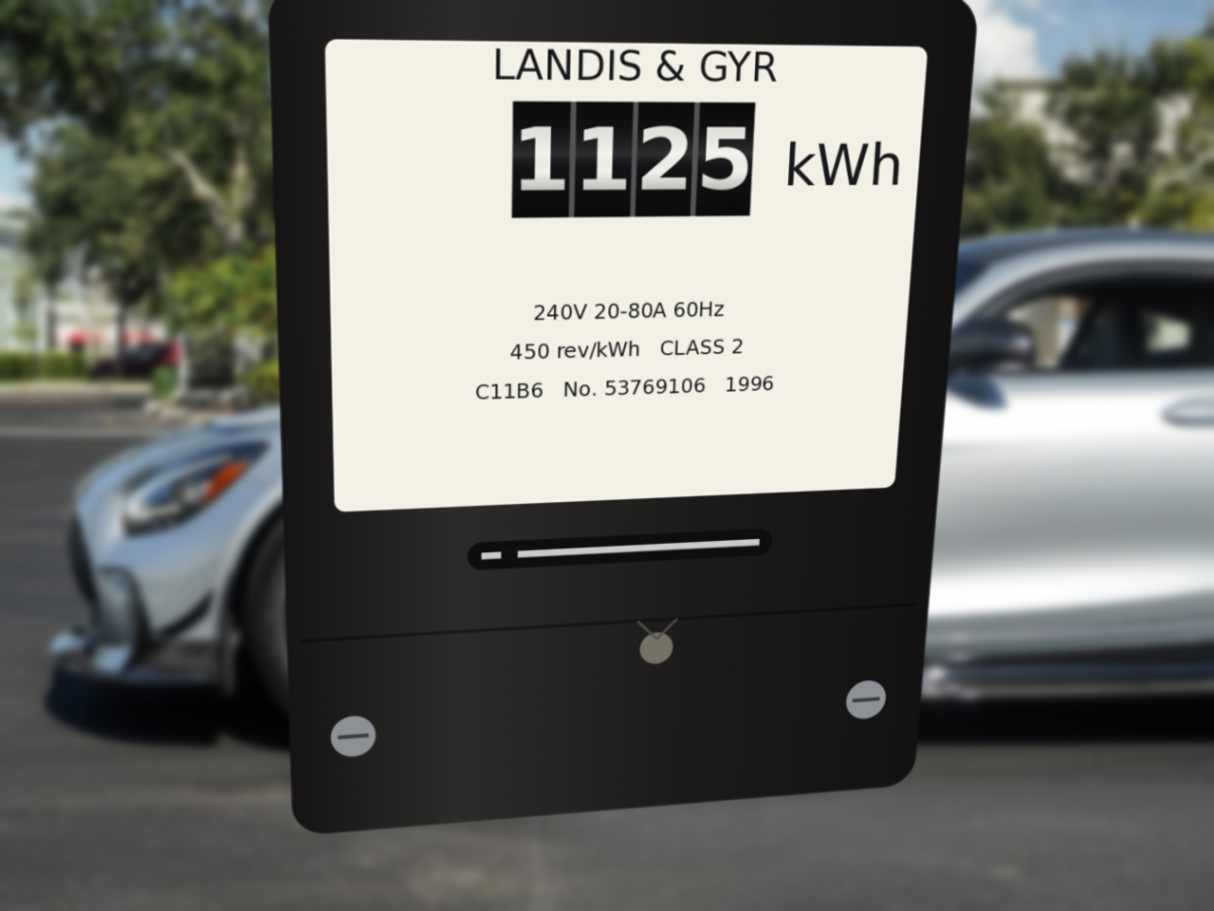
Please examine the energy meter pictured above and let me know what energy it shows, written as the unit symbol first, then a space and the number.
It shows kWh 1125
